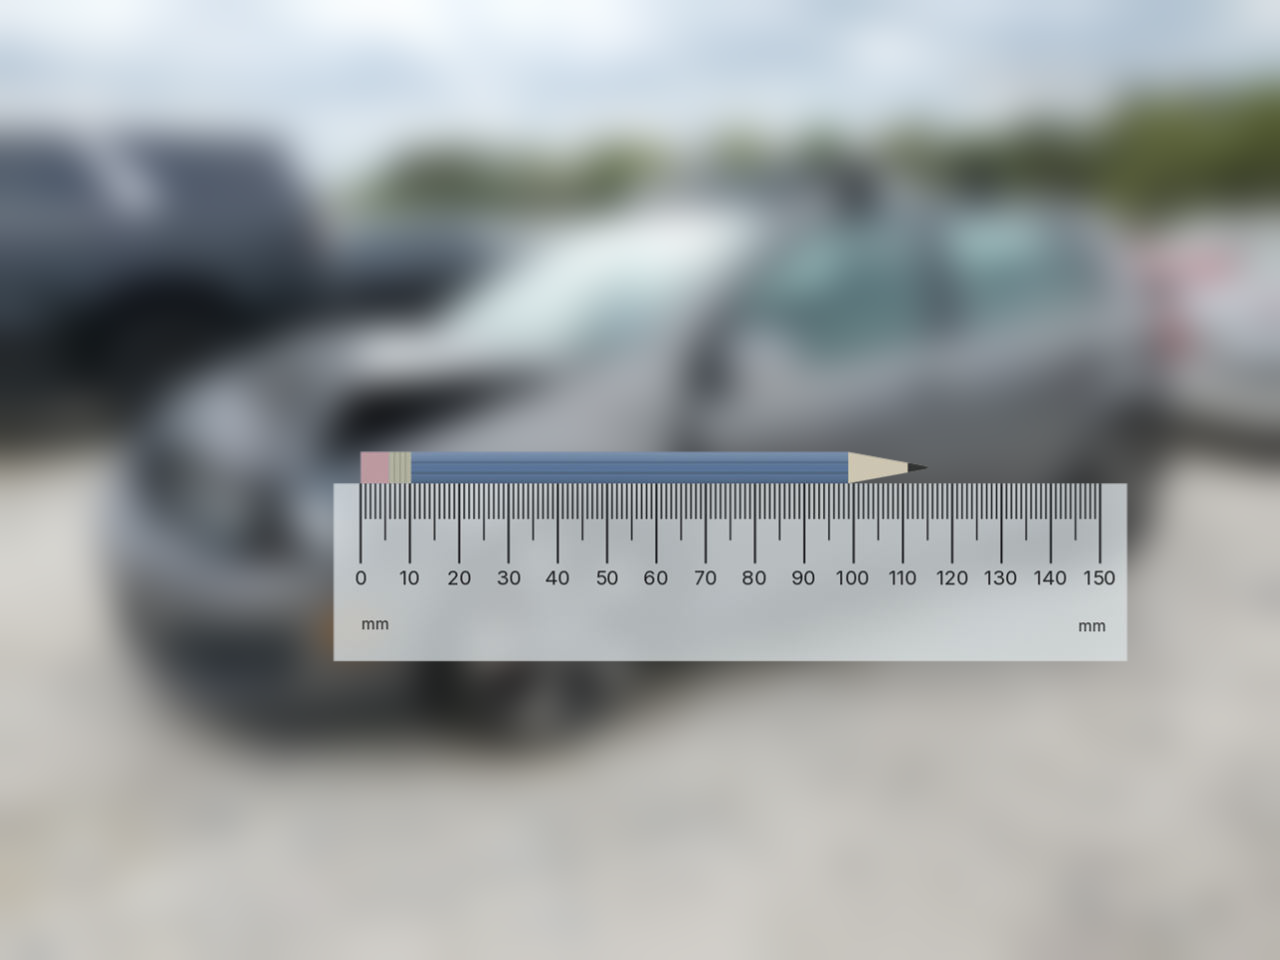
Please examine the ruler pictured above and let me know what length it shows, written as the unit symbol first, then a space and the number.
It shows mm 115
